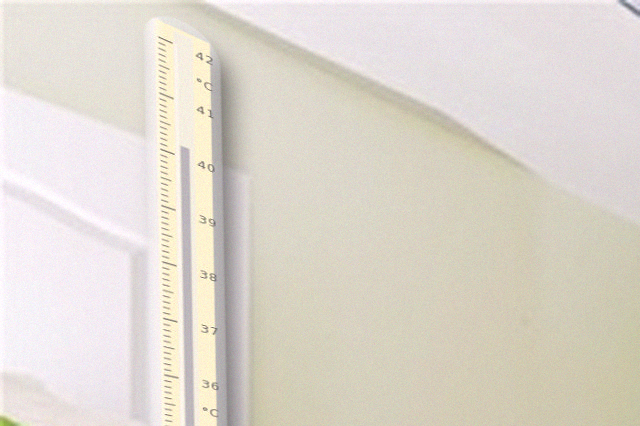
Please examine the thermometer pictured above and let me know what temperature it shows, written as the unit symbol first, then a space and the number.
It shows °C 40.2
